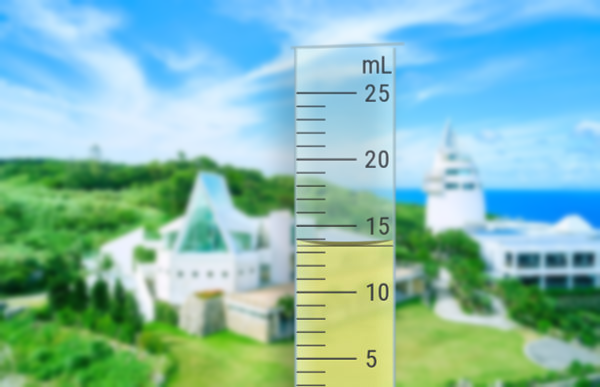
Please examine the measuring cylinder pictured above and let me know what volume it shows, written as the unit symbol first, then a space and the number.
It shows mL 13.5
